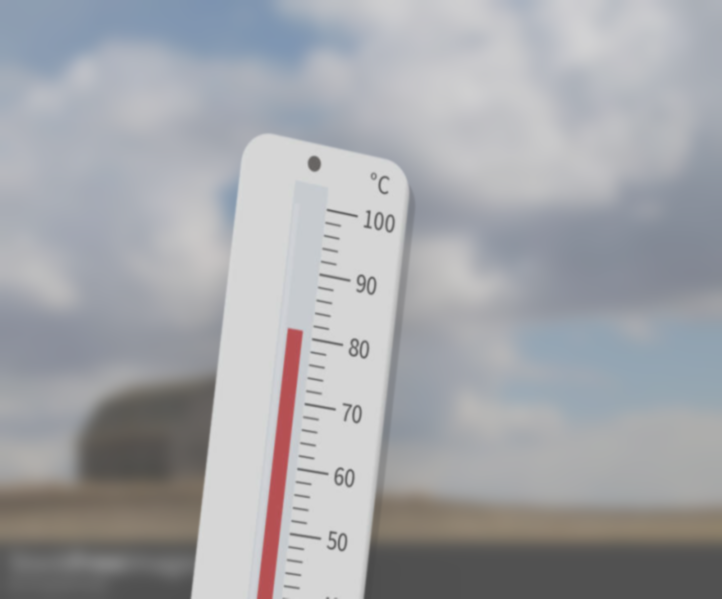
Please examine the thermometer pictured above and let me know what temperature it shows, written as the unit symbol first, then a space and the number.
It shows °C 81
